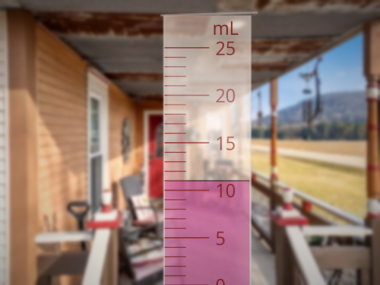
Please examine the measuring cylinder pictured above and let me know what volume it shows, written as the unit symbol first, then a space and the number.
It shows mL 11
